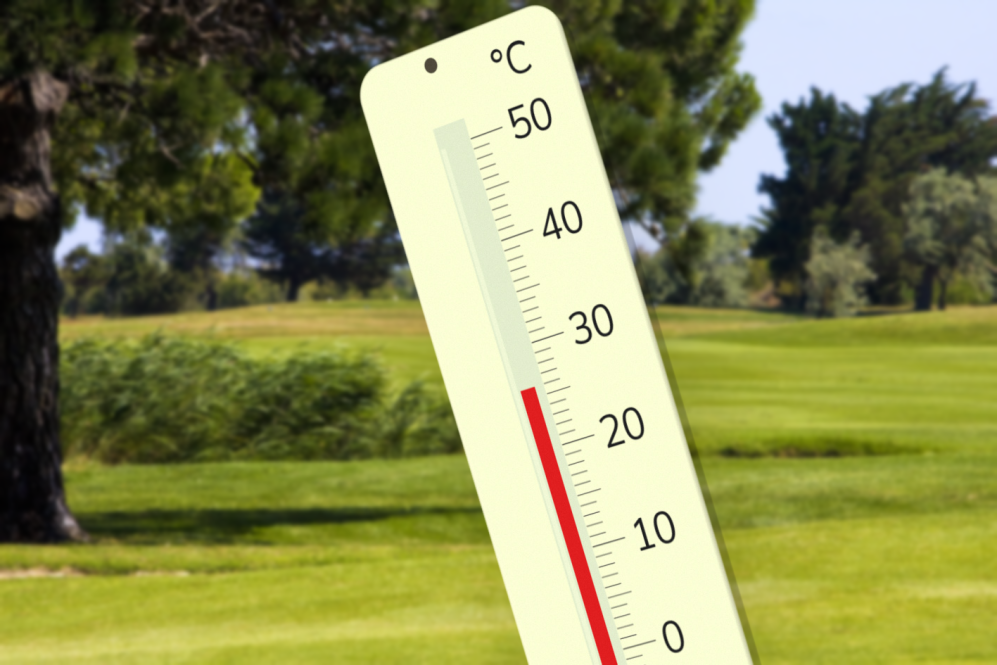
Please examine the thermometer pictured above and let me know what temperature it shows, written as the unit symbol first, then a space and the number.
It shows °C 26
